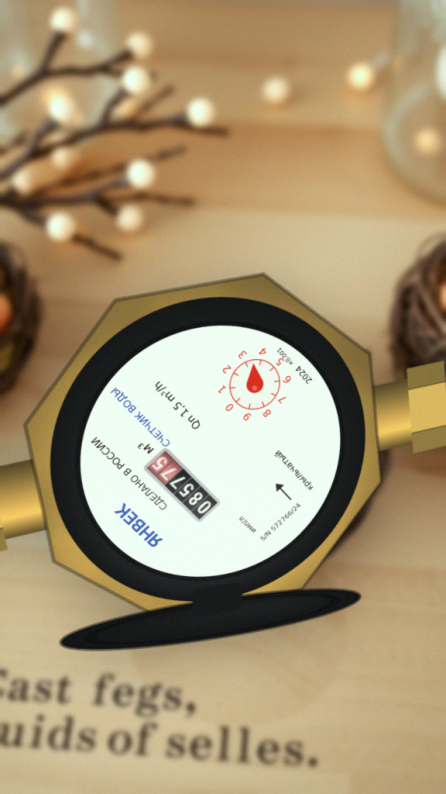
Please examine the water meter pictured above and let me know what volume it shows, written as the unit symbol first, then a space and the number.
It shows m³ 857.753
